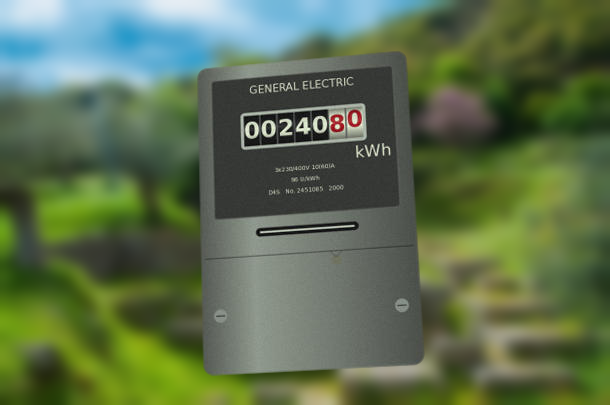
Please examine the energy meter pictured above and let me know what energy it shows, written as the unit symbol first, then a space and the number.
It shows kWh 240.80
